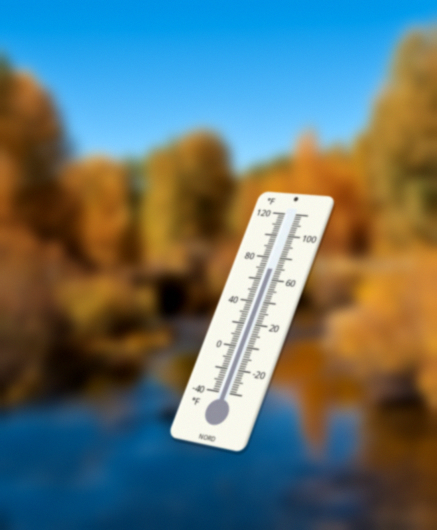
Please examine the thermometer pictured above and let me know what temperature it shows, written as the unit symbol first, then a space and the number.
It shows °F 70
